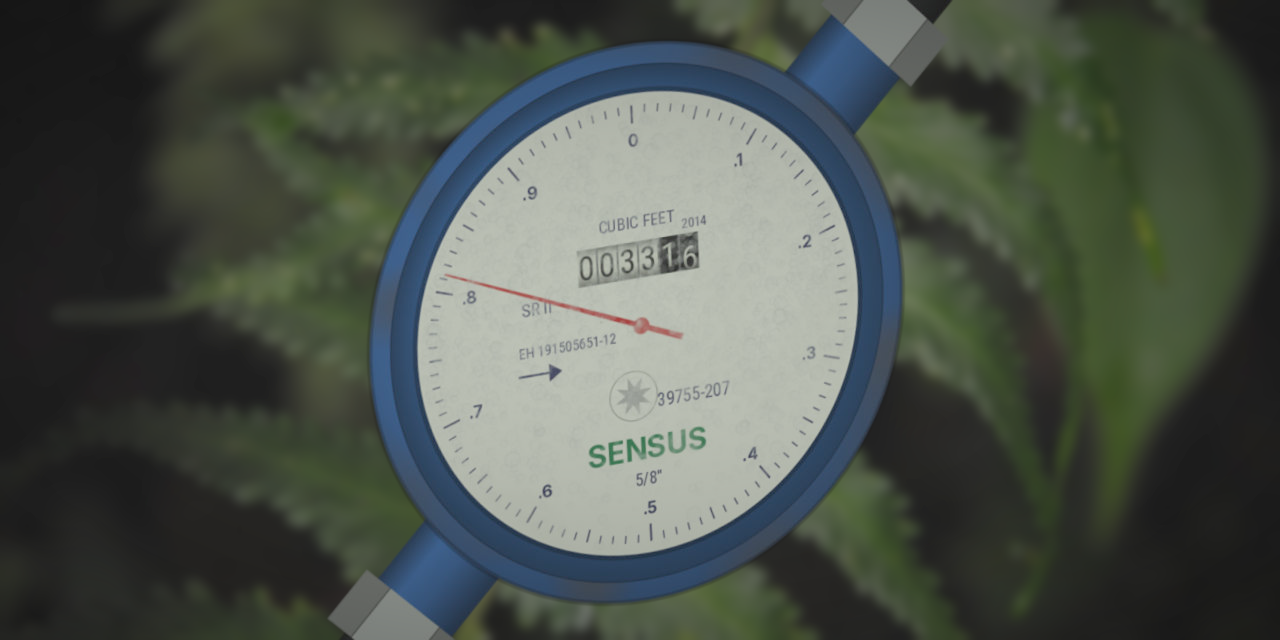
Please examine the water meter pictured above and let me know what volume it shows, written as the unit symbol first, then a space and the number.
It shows ft³ 3315.81
